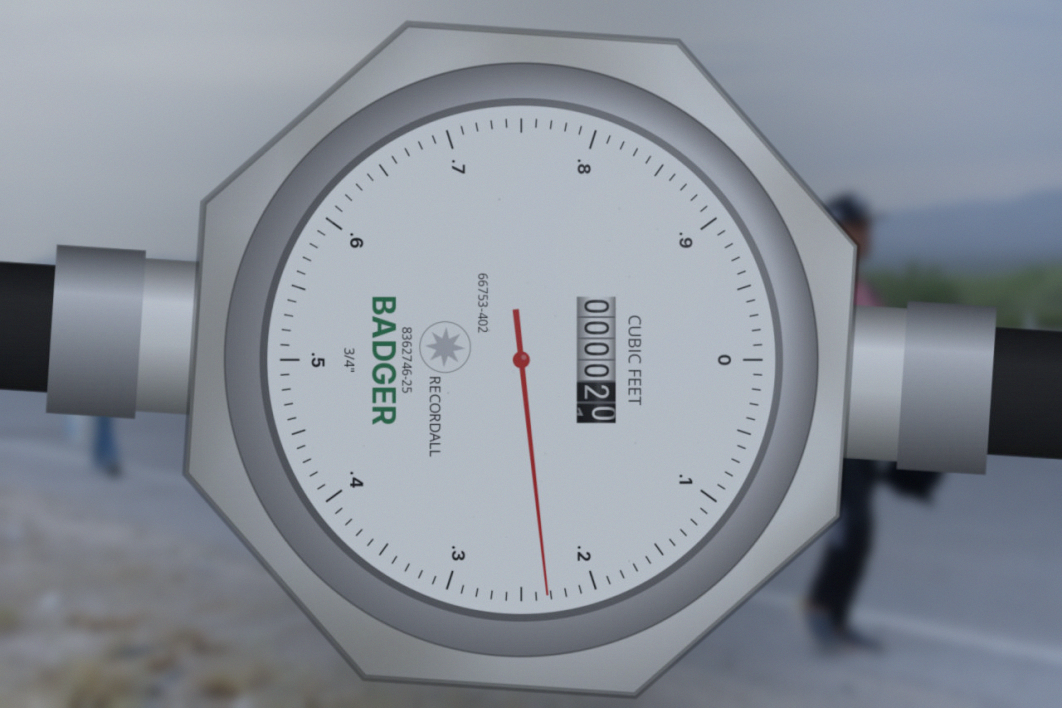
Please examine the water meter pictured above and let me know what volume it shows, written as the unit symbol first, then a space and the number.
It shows ft³ 20.23
